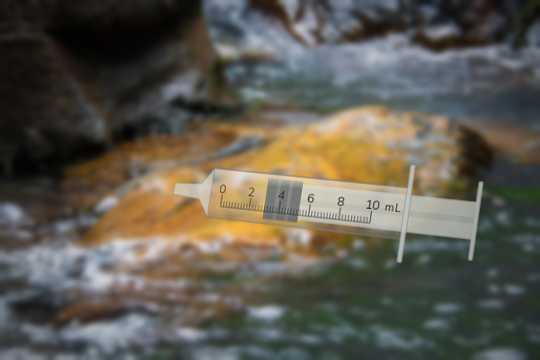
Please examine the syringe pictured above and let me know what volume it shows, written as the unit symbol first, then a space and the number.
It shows mL 3
